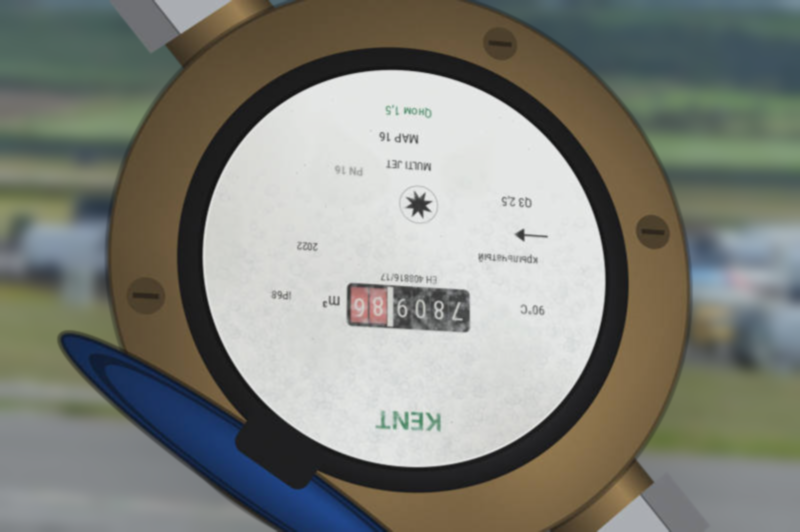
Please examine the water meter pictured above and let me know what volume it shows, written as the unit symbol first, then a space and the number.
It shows m³ 7809.86
